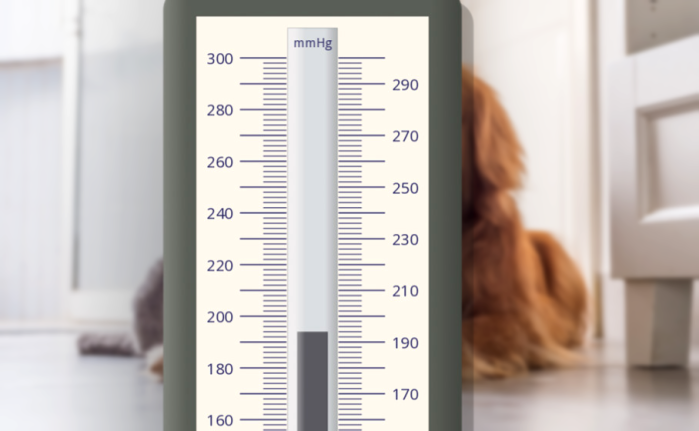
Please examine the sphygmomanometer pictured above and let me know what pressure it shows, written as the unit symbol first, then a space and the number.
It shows mmHg 194
